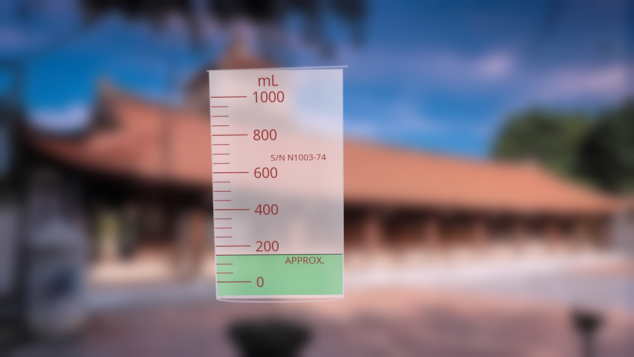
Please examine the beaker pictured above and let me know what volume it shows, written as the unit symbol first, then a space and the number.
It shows mL 150
